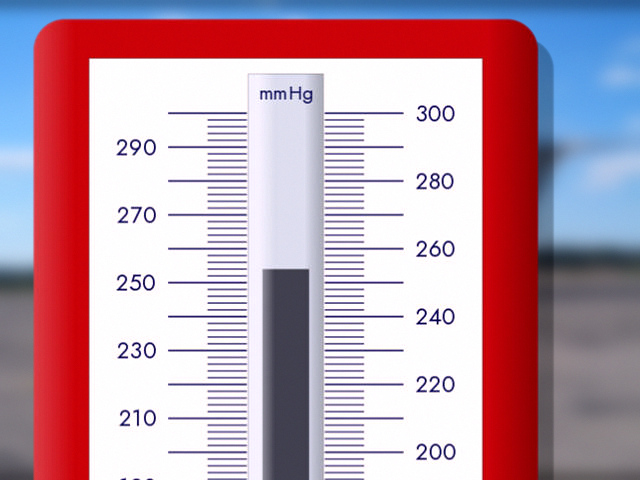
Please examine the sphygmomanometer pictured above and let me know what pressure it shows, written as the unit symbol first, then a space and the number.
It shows mmHg 254
